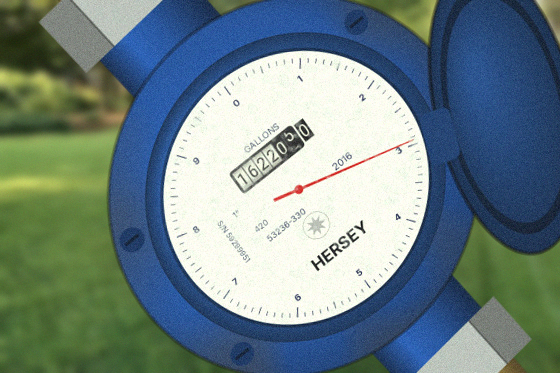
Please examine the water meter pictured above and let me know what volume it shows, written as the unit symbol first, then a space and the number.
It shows gal 1622052.9
